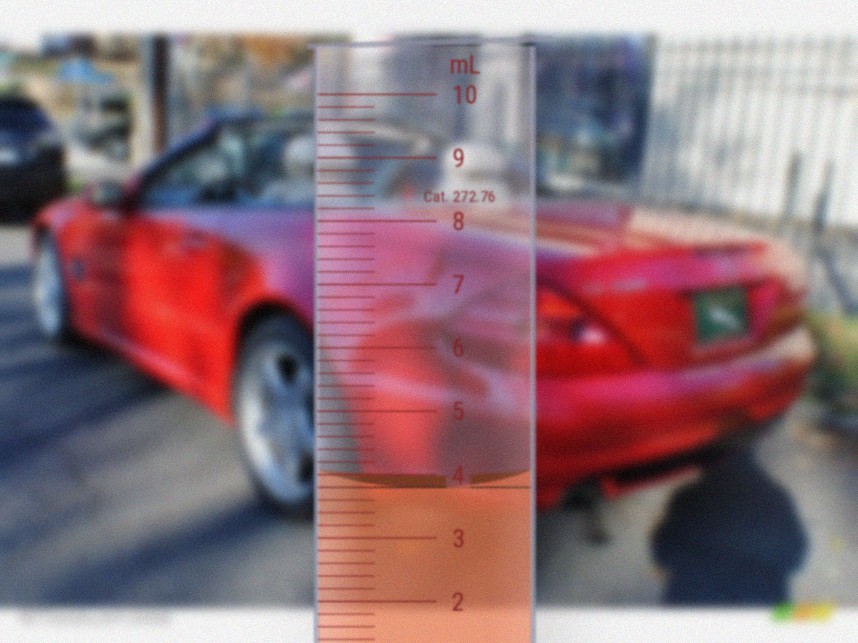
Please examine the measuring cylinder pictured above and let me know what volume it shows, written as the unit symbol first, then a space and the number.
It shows mL 3.8
